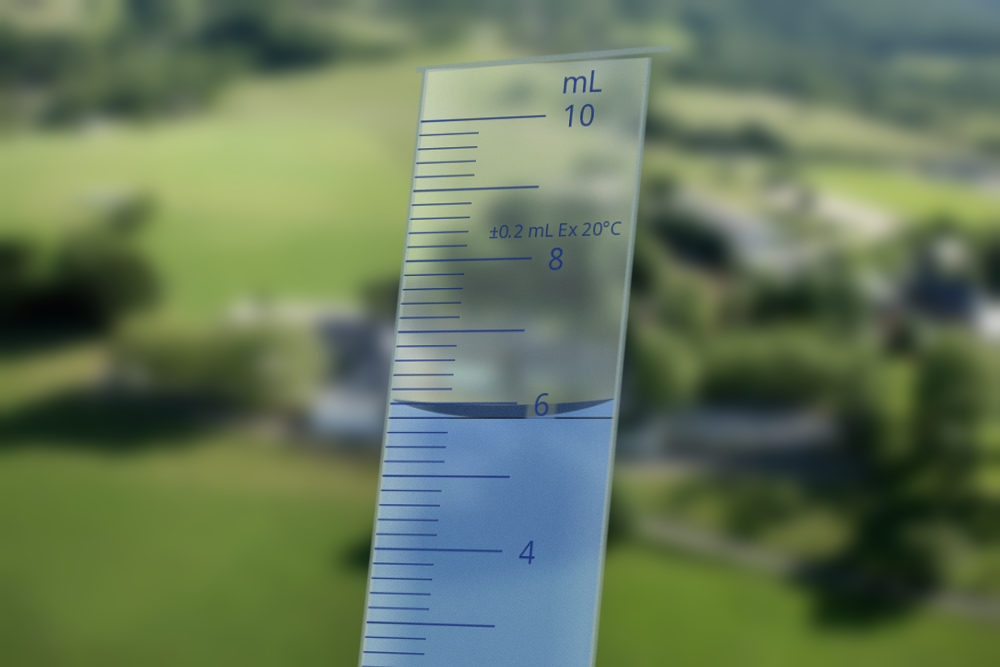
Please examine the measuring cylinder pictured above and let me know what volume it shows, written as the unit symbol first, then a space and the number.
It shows mL 5.8
